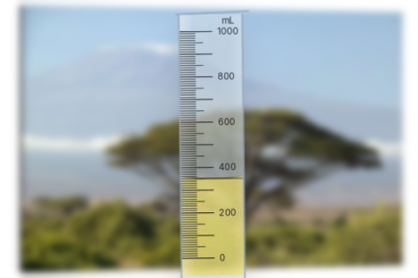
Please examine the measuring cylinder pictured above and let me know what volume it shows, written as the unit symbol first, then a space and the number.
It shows mL 350
